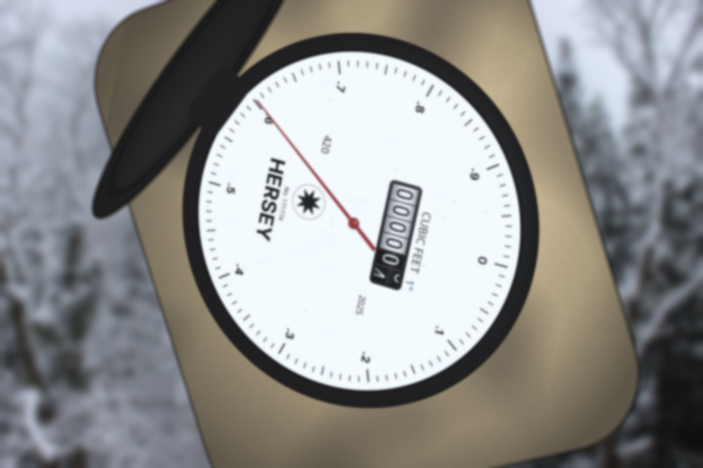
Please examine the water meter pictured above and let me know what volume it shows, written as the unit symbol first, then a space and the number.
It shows ft³ 3.60
